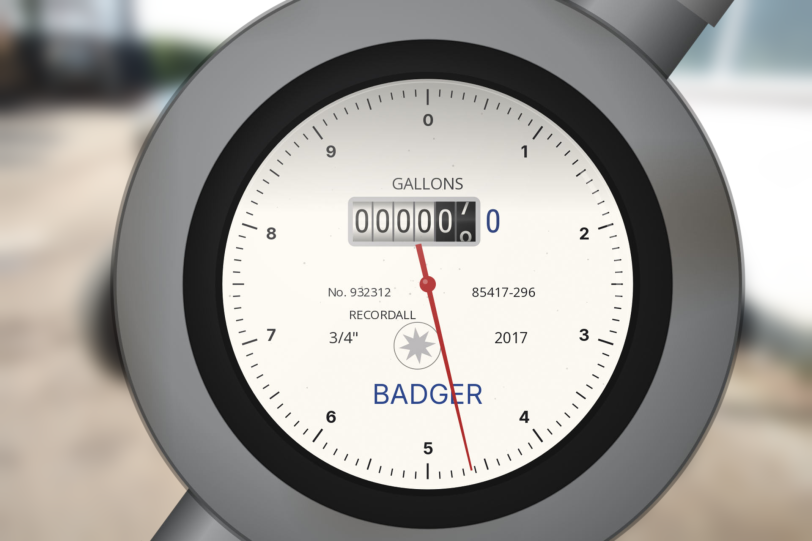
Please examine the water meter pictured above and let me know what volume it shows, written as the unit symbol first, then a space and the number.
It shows gal 74.6
